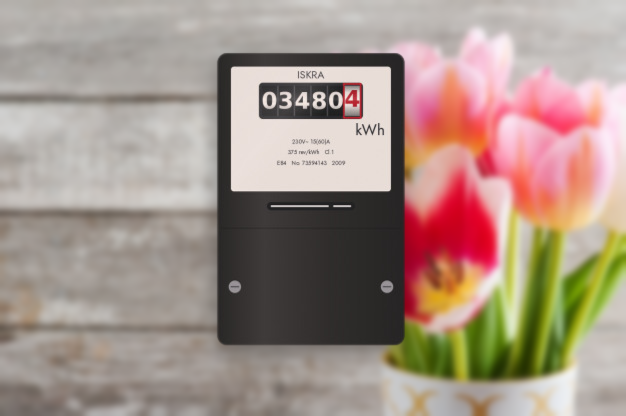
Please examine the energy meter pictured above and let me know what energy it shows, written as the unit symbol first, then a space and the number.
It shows kWh 3480.4
